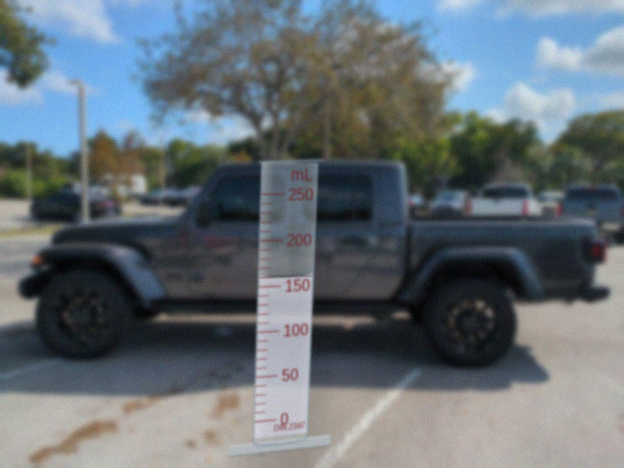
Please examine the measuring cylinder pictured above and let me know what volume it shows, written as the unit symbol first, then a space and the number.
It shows mL 160
